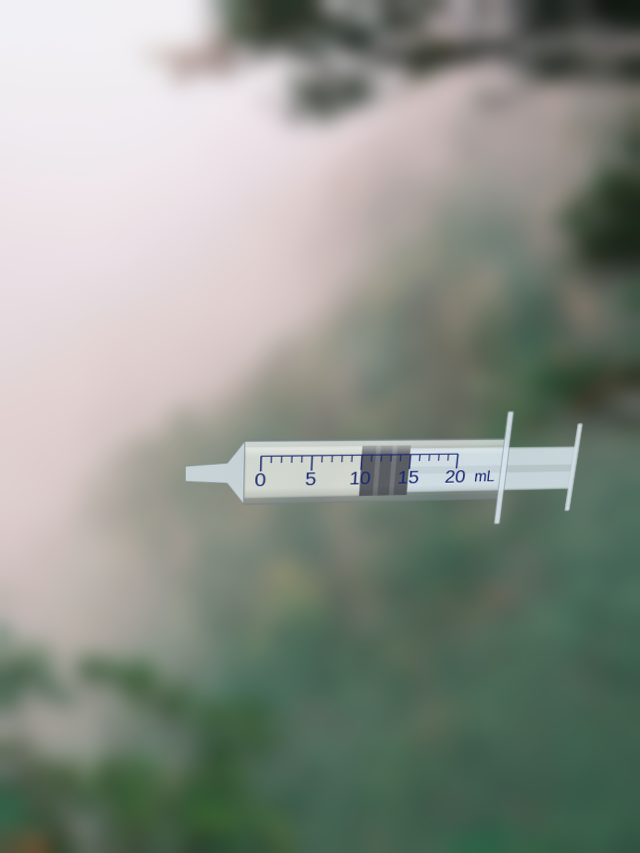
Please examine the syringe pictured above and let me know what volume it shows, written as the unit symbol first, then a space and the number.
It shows mL 10
